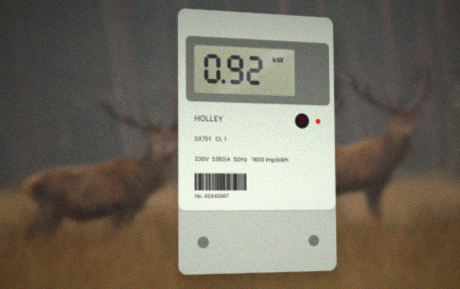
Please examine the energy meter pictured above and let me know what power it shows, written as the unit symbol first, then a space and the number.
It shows kW 0.92
